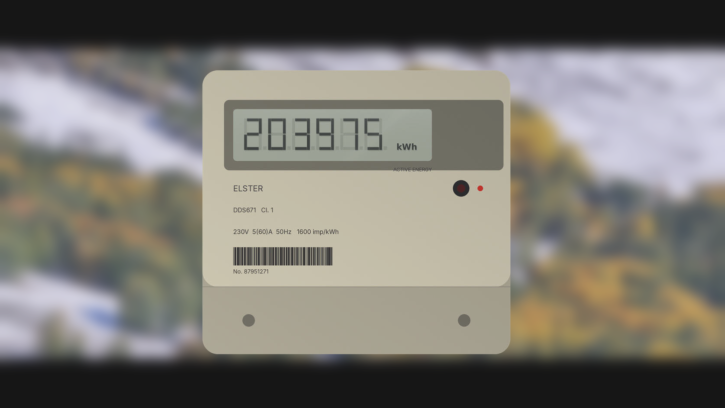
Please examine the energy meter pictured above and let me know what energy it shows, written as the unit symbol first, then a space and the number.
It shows kWh 203975
